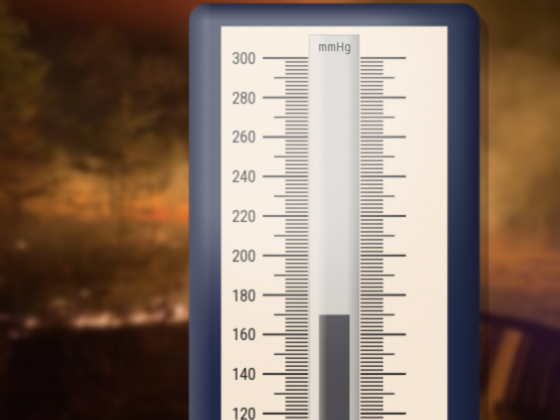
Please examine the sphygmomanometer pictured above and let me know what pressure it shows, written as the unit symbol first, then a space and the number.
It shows mmHg 170
